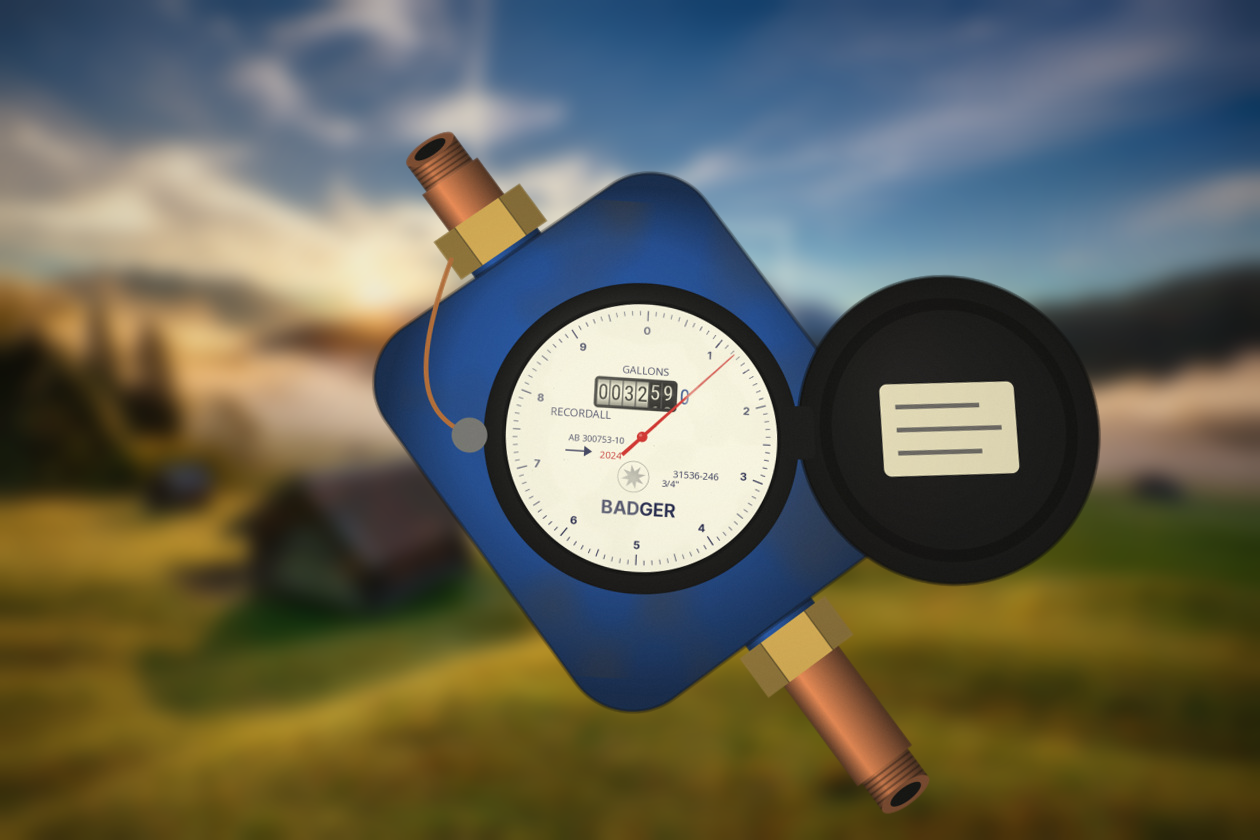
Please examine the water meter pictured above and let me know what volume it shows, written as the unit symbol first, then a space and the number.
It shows gal 32591.2
